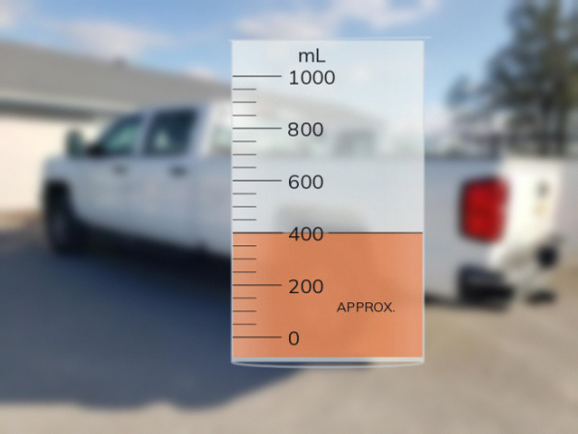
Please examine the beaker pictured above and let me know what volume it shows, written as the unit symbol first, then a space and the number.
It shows mL 400
